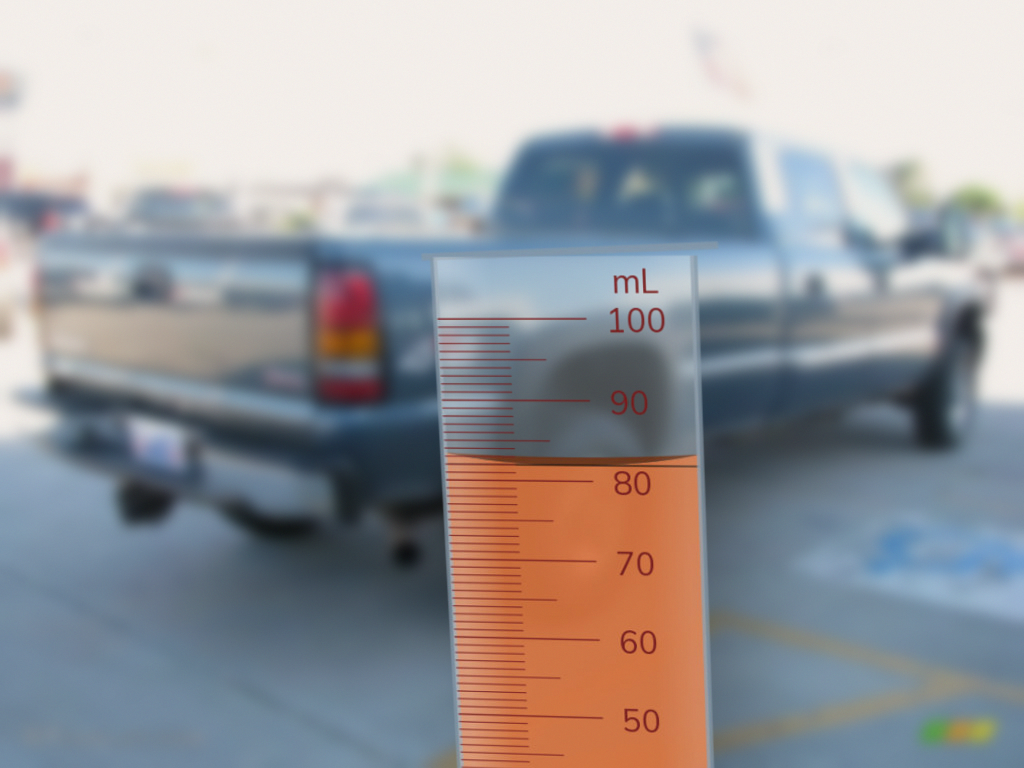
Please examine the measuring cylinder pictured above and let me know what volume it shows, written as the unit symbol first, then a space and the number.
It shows mL 82
